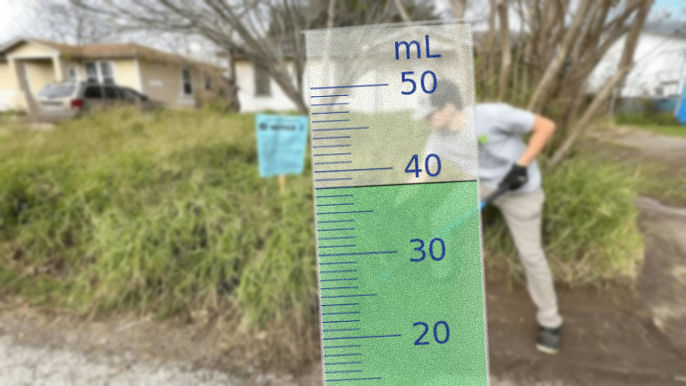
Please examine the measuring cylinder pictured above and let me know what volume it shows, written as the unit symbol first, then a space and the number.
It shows mL 38
